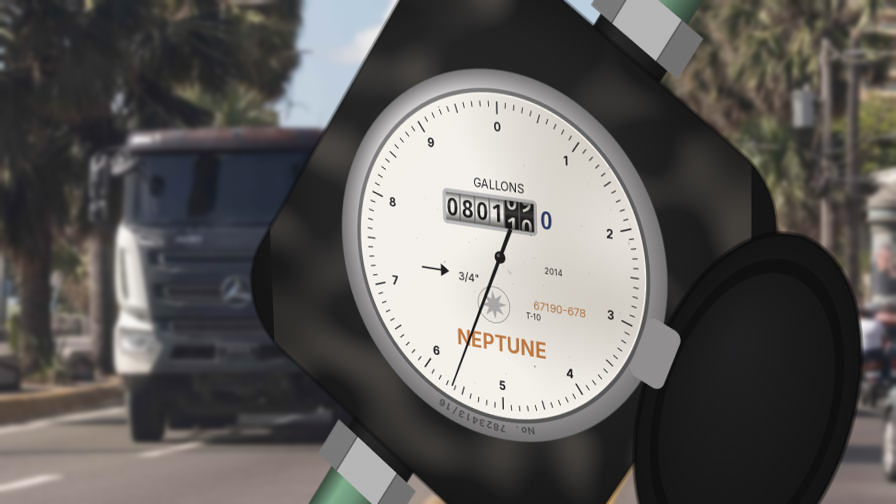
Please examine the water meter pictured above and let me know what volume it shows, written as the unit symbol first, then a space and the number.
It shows gal 801095.6
